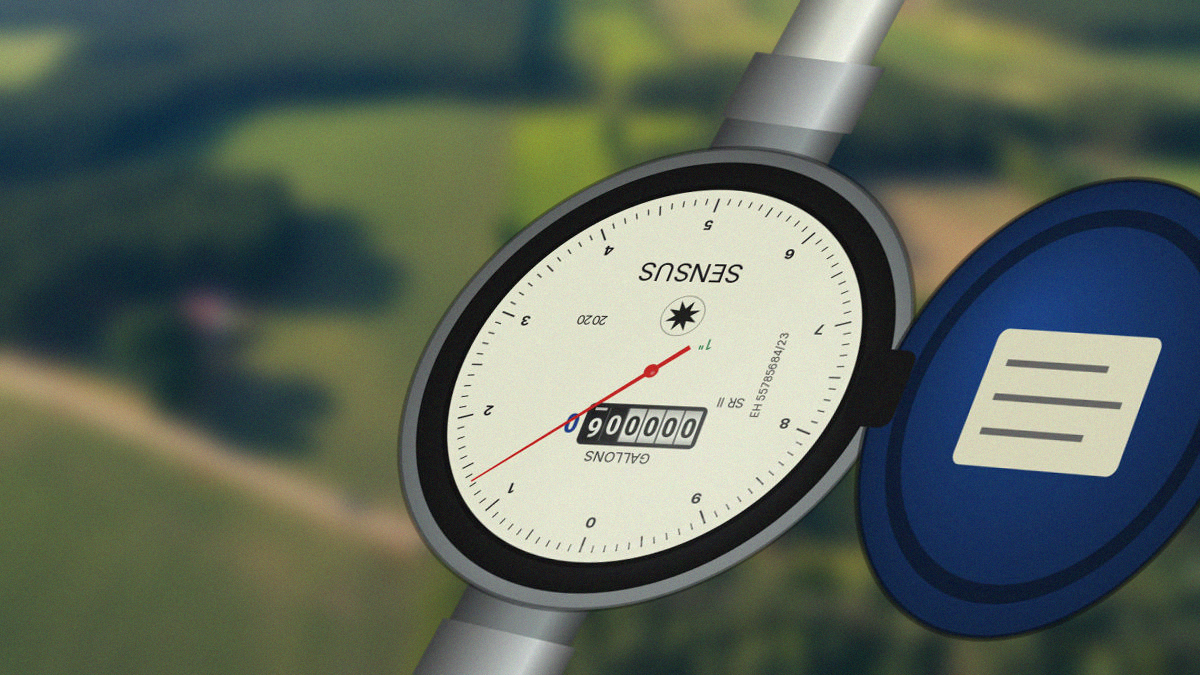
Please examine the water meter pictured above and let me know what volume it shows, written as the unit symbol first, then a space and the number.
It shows gal 61.3
